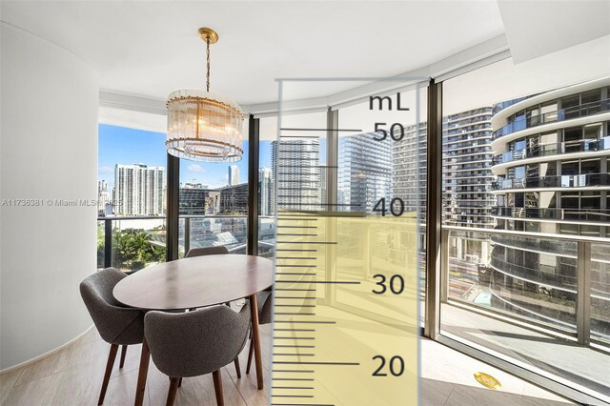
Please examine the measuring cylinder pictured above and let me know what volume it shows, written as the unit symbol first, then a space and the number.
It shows mL 38.5
